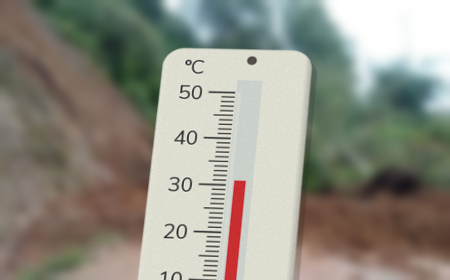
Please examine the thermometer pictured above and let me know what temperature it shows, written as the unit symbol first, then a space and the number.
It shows °C 31
